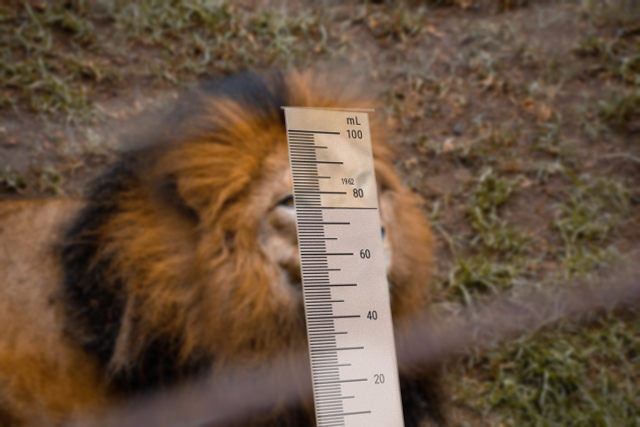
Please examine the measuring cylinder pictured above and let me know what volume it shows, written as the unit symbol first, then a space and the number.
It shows mL 75
